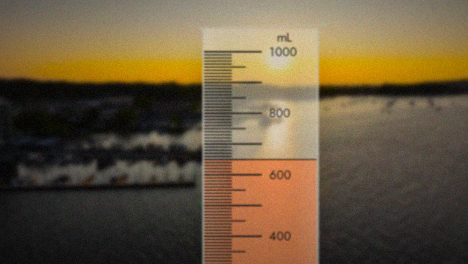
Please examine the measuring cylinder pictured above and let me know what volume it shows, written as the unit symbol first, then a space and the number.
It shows mL 650
